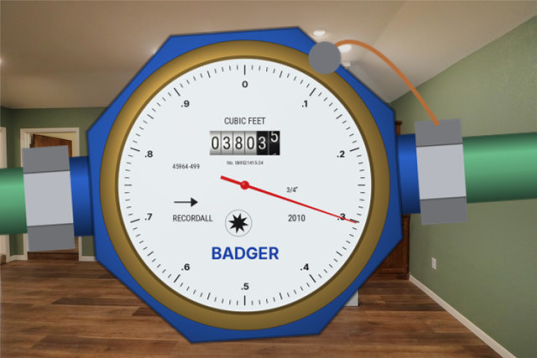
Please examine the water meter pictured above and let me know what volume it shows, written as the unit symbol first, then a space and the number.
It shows ft³ 38035.30
